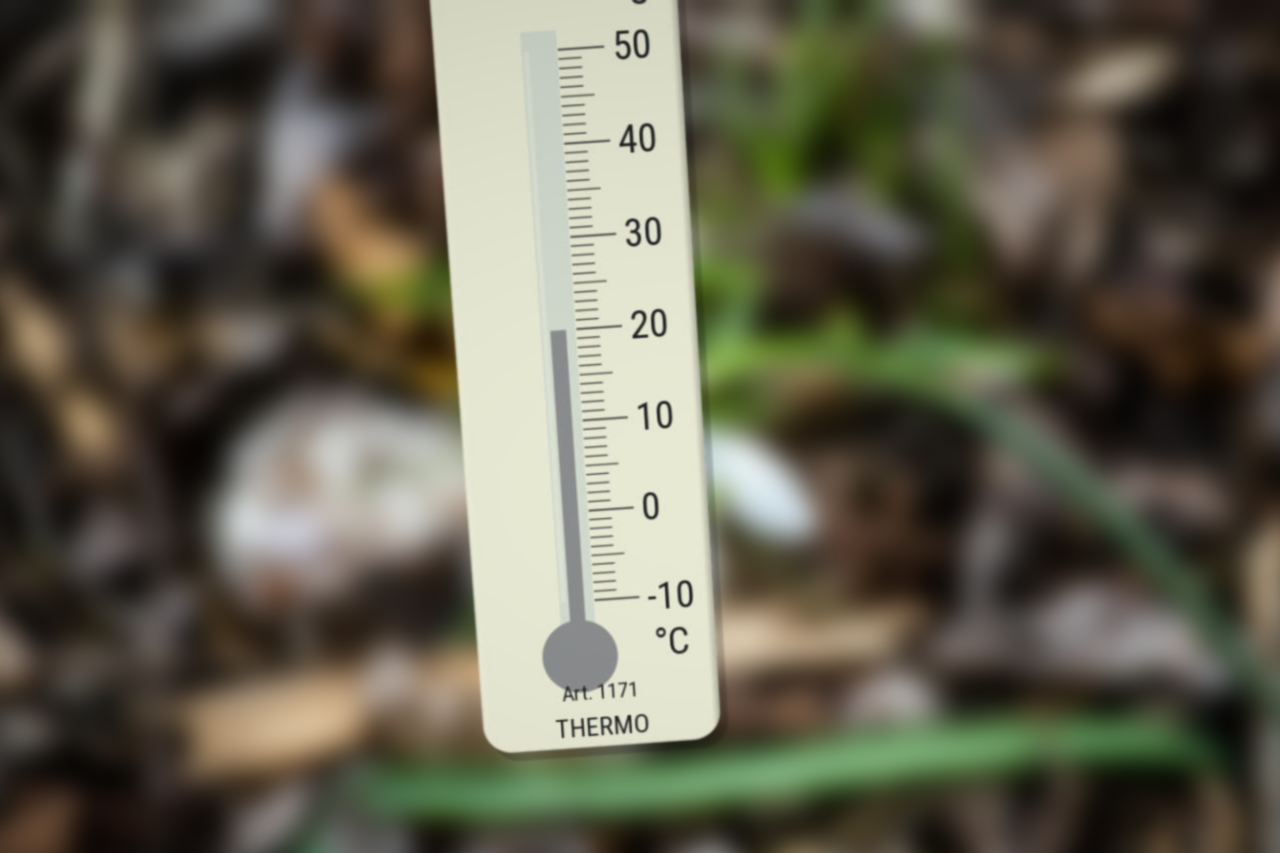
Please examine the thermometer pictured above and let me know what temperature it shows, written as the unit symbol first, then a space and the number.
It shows °C 20
